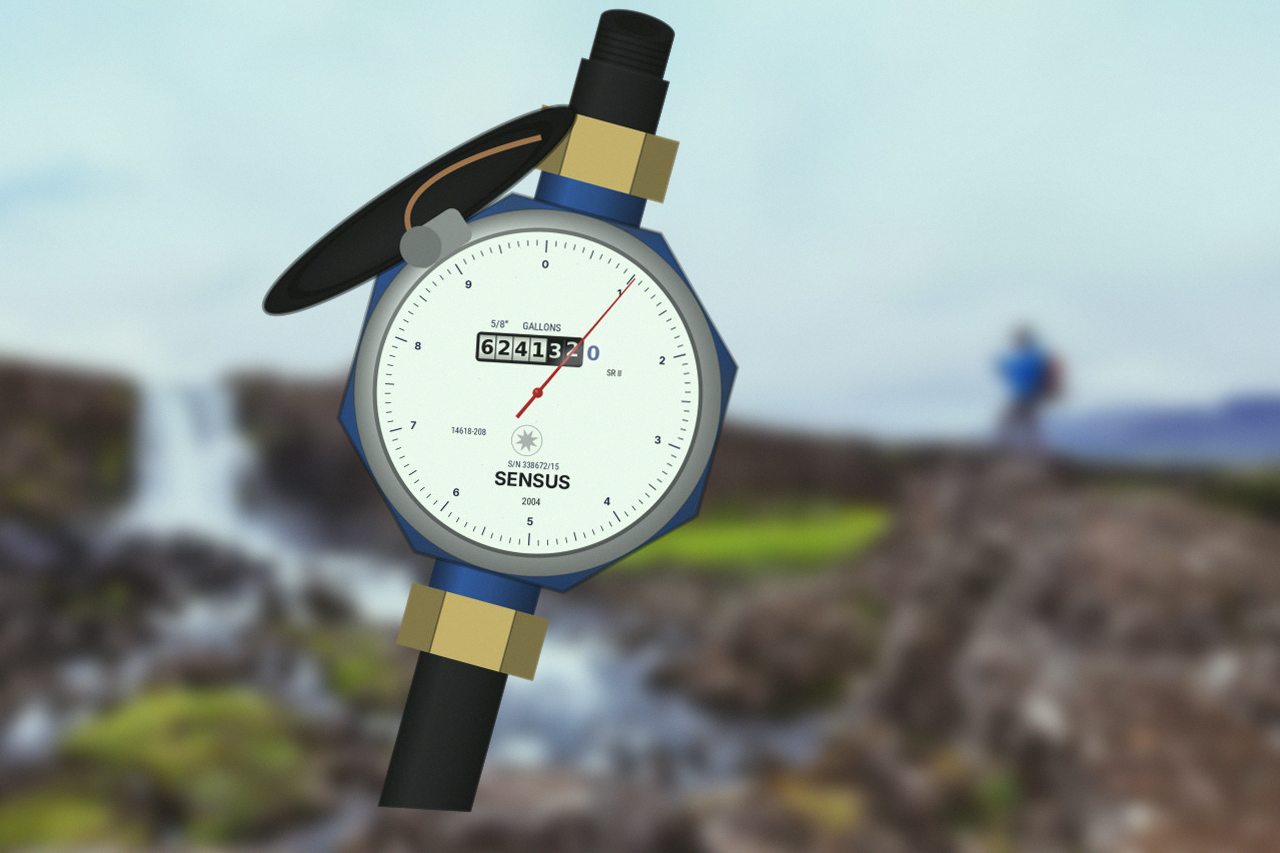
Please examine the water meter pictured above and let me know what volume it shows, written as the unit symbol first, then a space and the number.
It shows gal 6241321.0
